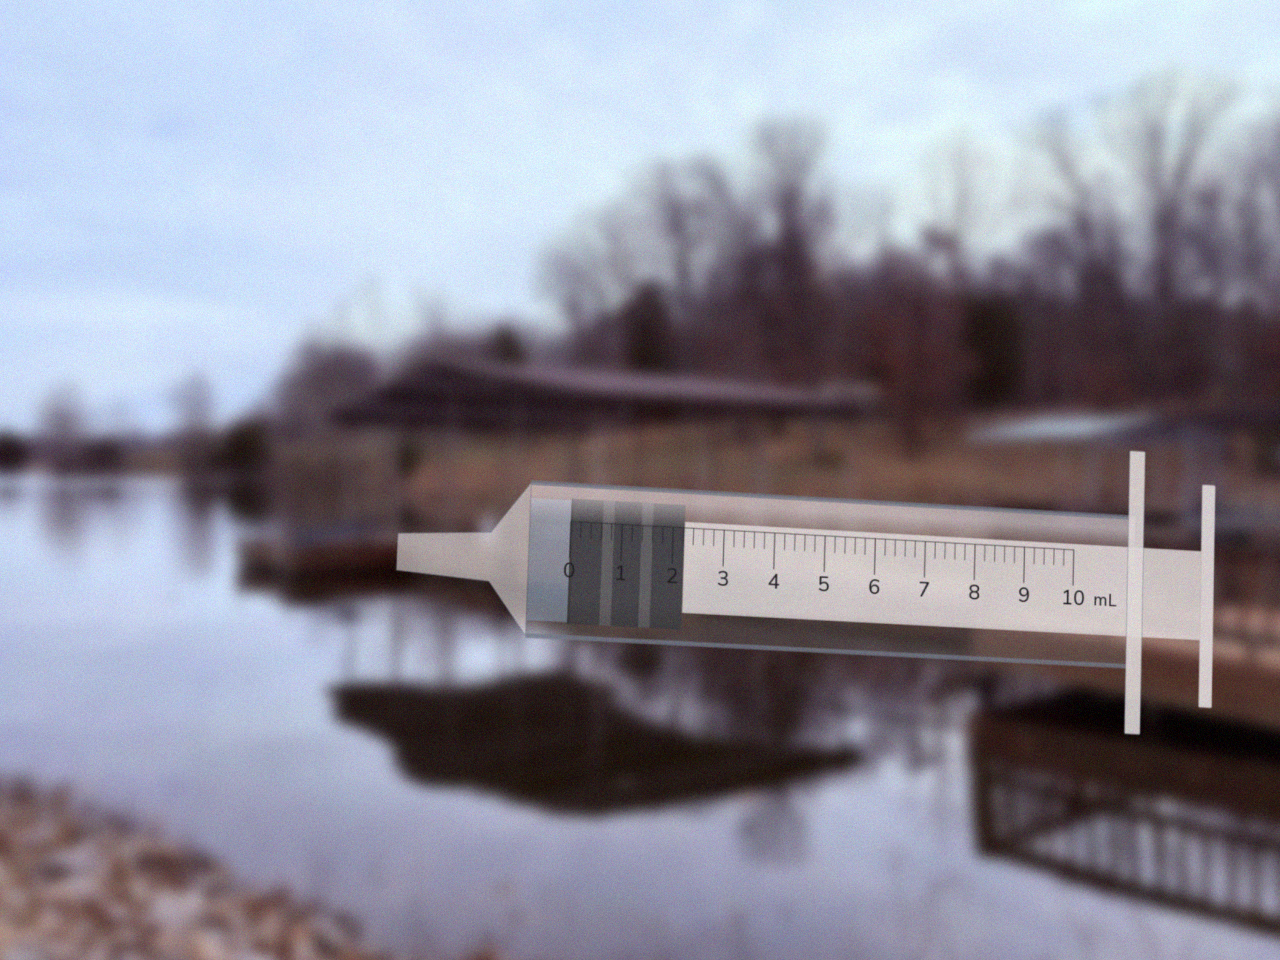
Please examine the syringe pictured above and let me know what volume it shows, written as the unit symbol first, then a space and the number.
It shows mL 0
